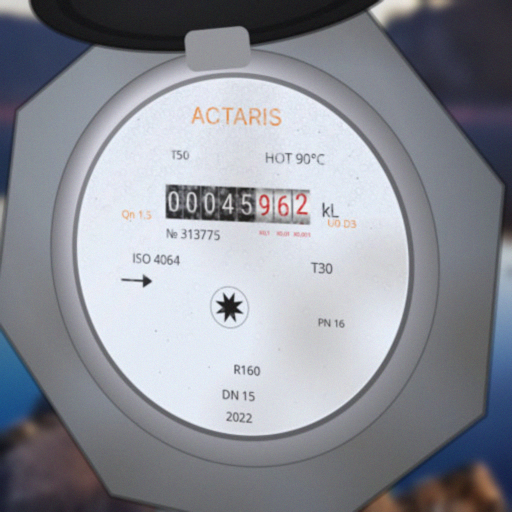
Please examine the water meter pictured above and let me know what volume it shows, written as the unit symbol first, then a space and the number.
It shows kL 45.962
